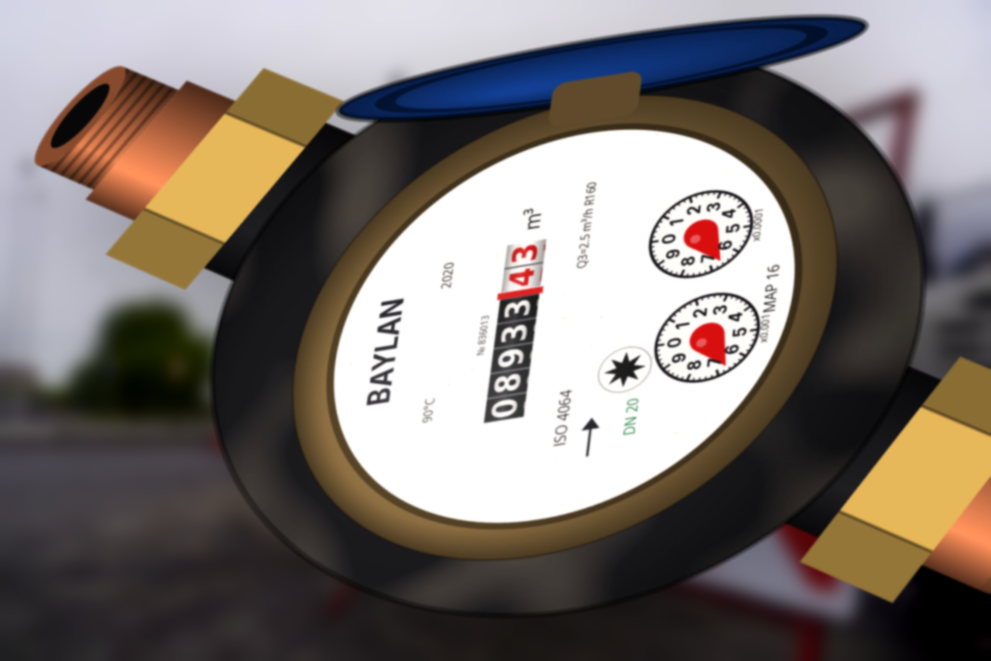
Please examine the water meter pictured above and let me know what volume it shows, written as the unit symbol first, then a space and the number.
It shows m³ 8933.4366
